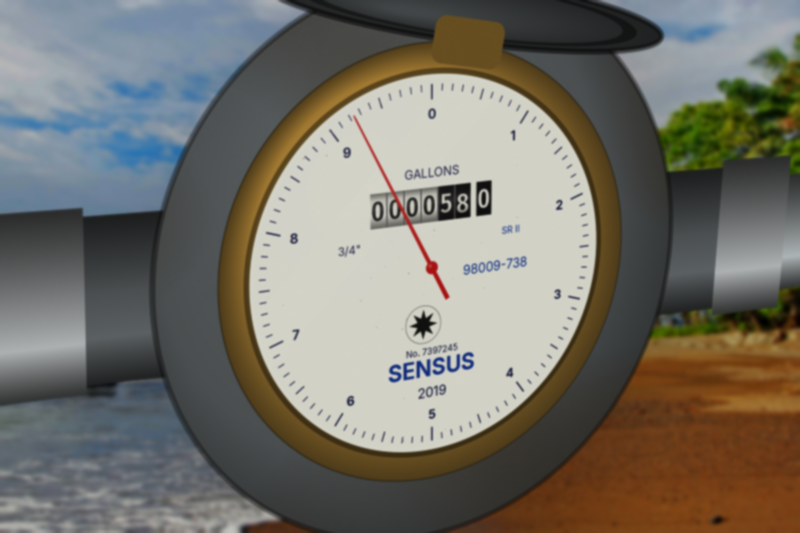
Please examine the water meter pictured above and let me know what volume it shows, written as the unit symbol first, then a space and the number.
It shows gal 579.2
